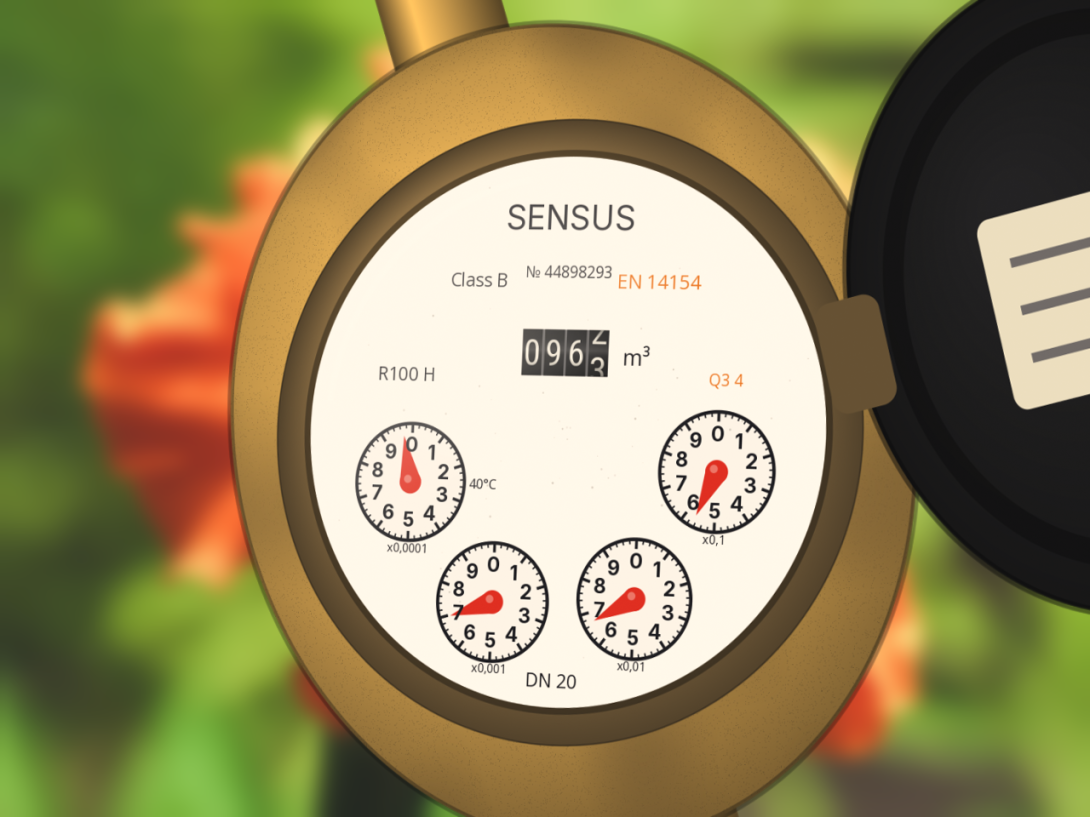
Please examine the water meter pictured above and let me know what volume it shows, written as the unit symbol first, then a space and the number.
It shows m³ 962.5669
